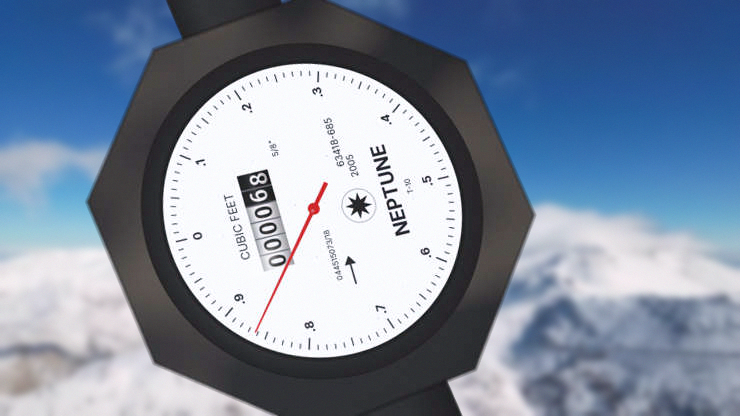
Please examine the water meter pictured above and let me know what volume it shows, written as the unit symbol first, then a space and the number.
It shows ft³ 67.86
